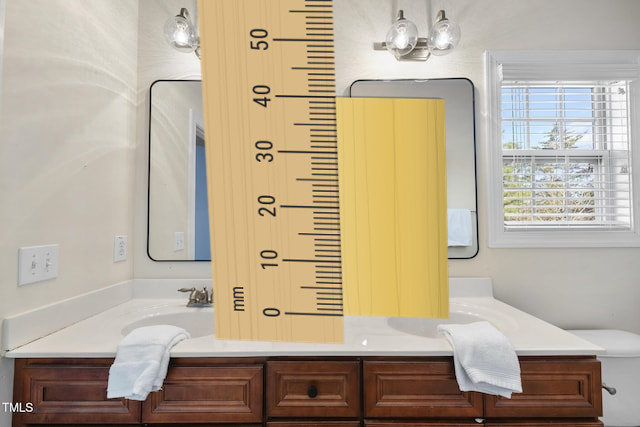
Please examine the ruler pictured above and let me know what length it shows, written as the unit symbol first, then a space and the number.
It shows mm 40
